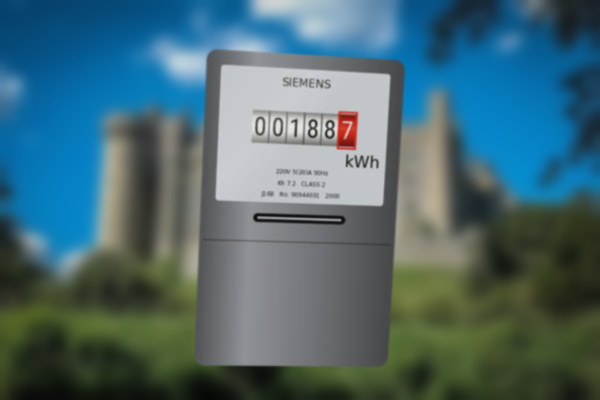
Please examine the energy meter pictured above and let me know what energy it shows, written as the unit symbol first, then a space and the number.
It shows kWh 188.7
